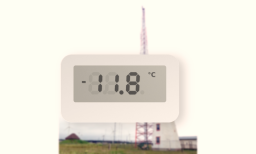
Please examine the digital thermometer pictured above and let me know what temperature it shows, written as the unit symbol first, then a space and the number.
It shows °C -11.8
